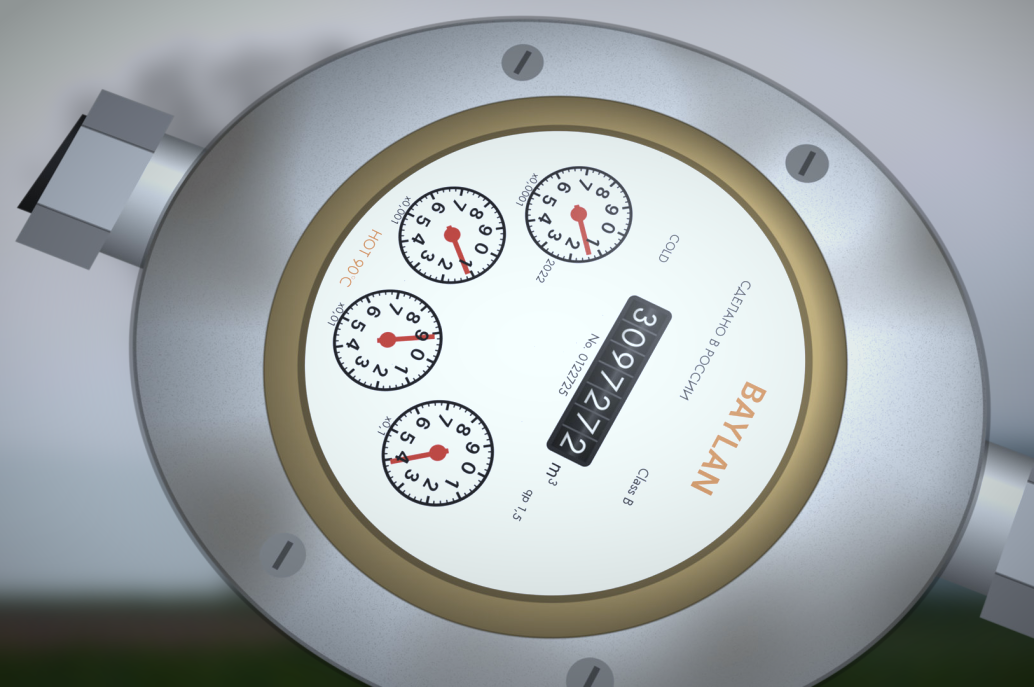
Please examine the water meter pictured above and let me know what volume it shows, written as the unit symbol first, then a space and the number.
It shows m³ 3097272.3911
